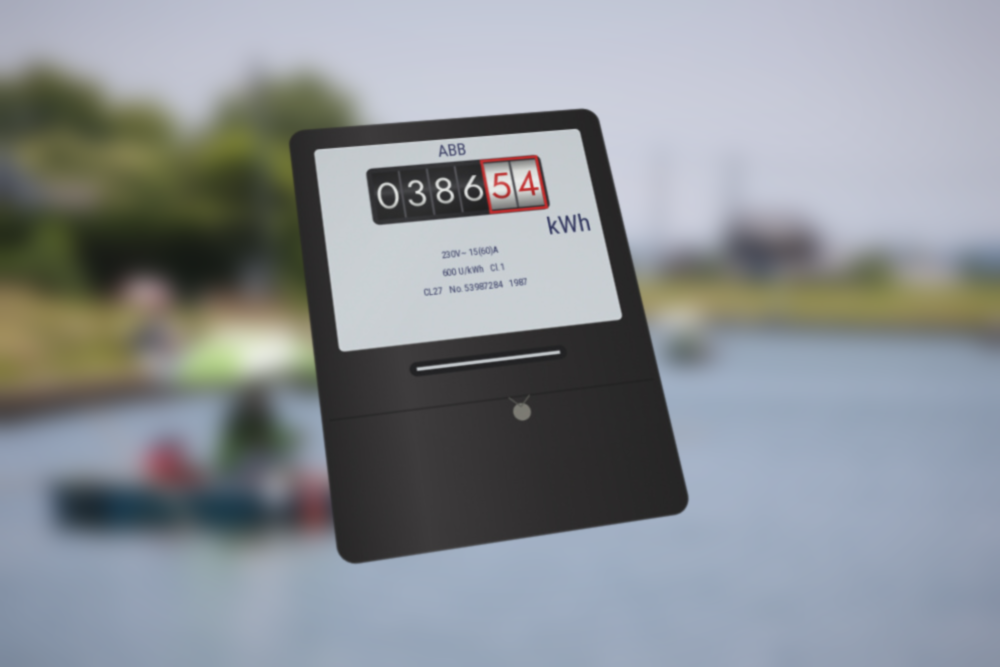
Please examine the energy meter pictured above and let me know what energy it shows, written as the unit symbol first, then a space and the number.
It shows kWh 386.54
